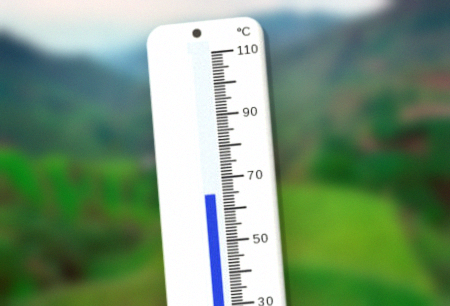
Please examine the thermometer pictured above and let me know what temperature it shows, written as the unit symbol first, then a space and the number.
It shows °C 65
